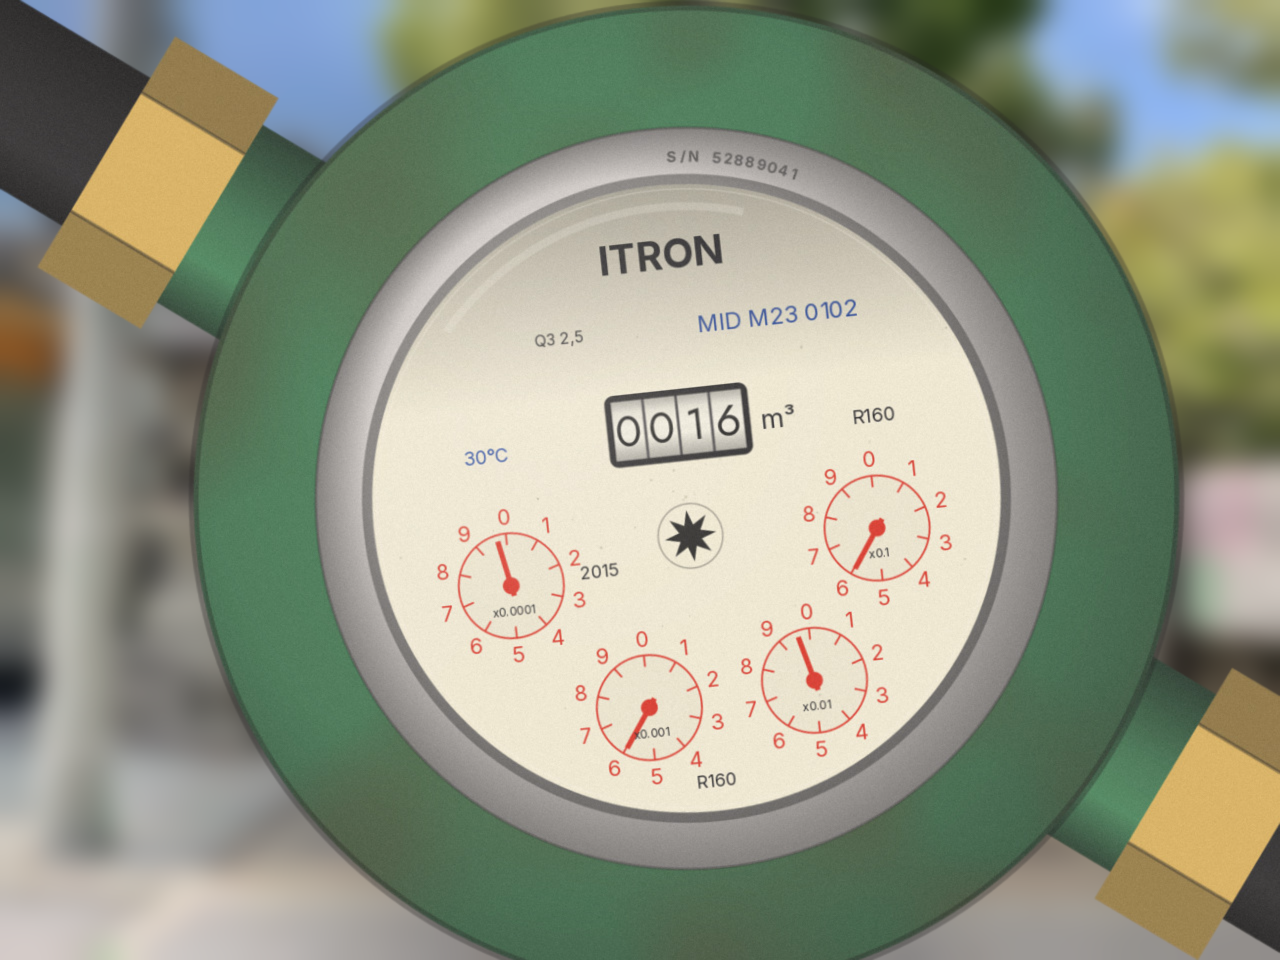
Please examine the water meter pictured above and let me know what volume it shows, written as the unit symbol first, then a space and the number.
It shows m³ 16.5959
